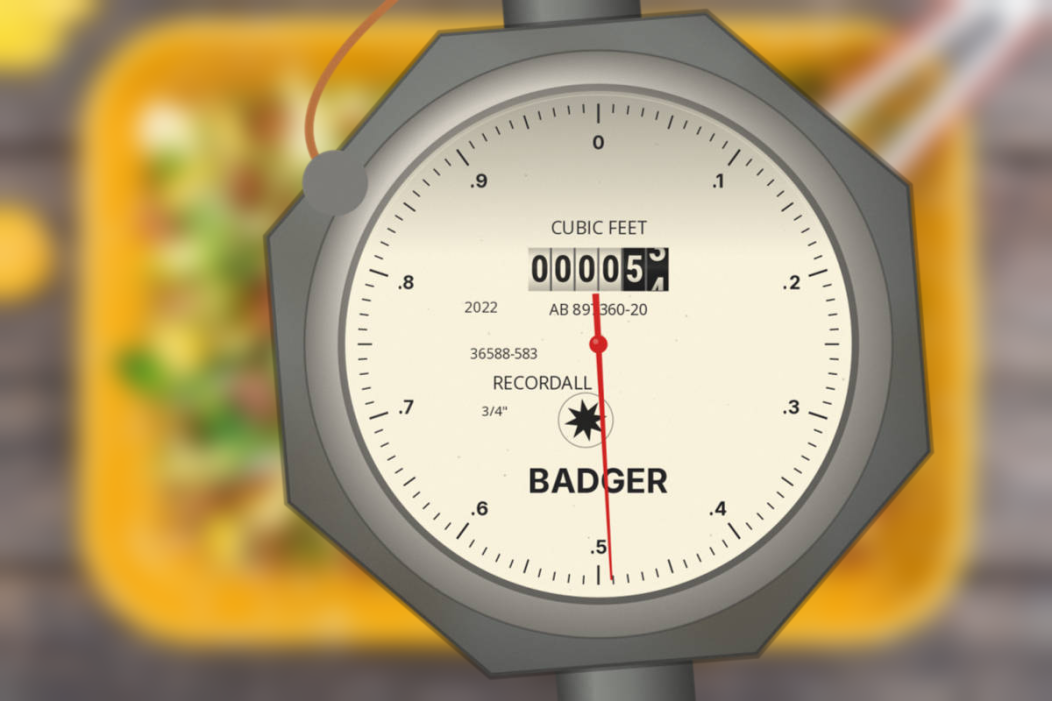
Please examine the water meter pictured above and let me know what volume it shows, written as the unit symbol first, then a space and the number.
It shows ft³ 53.49
